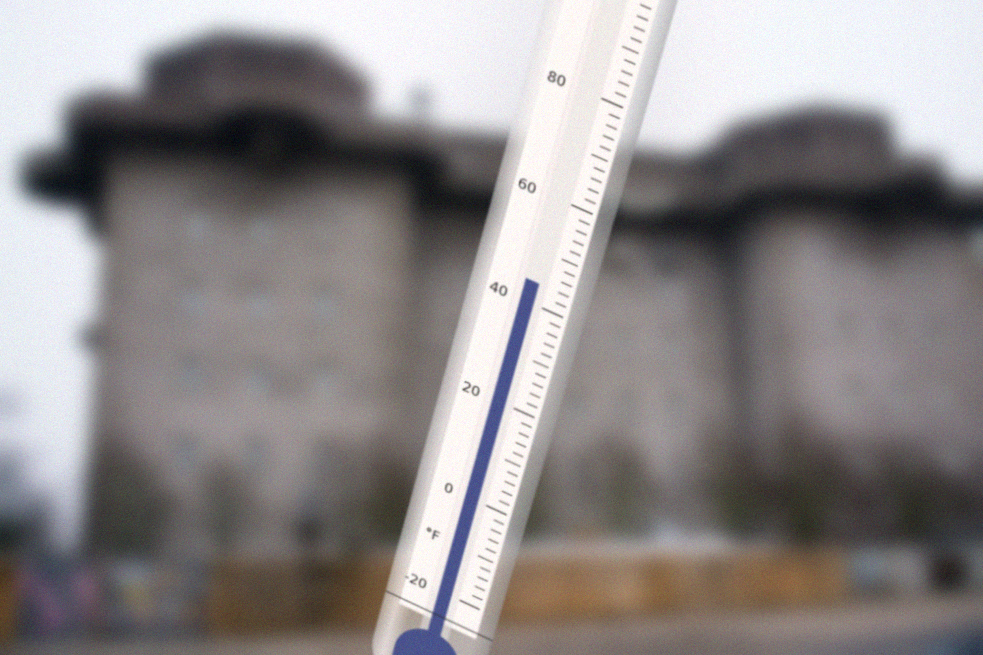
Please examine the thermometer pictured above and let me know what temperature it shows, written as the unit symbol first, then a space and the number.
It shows °F 44
